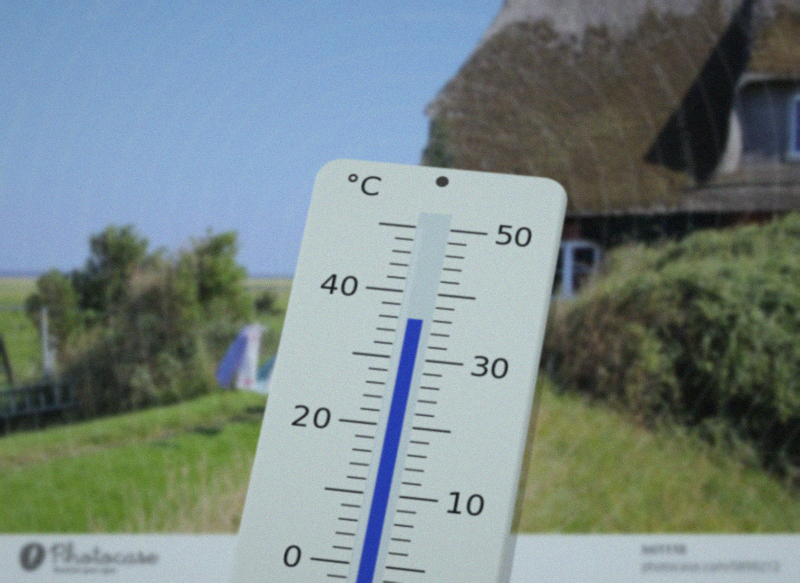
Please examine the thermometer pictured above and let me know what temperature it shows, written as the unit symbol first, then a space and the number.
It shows °C 36
